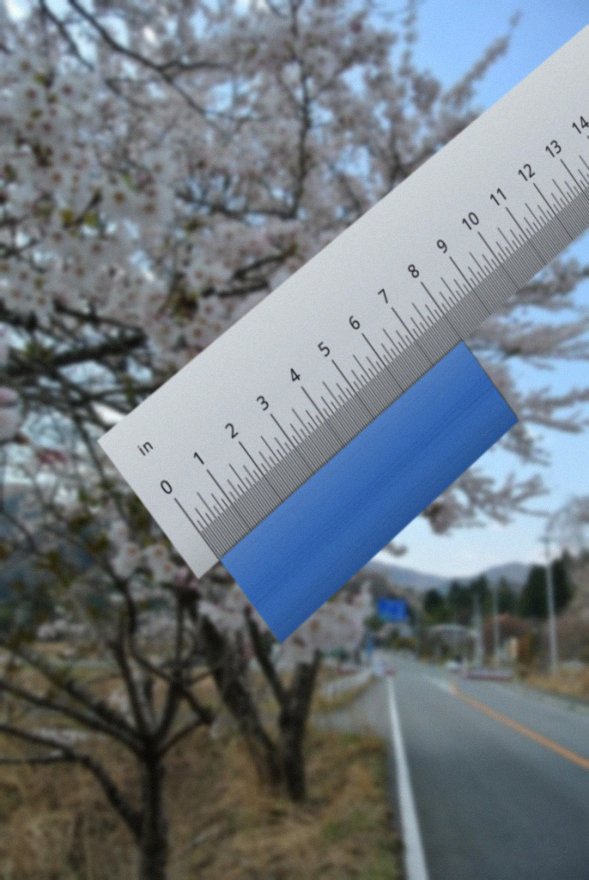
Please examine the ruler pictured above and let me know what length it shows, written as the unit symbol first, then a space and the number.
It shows in 8
